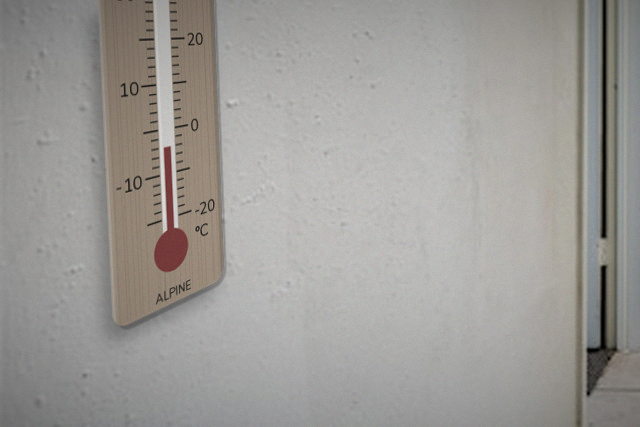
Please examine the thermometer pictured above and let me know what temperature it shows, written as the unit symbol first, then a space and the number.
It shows °C -4
